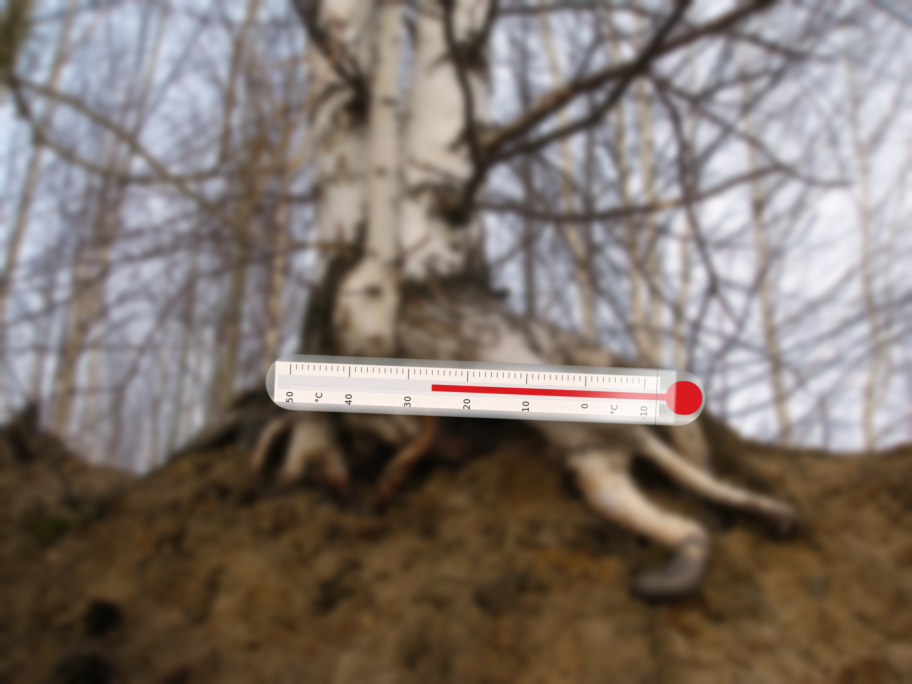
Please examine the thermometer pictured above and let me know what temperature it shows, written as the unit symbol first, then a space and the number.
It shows °C 26
